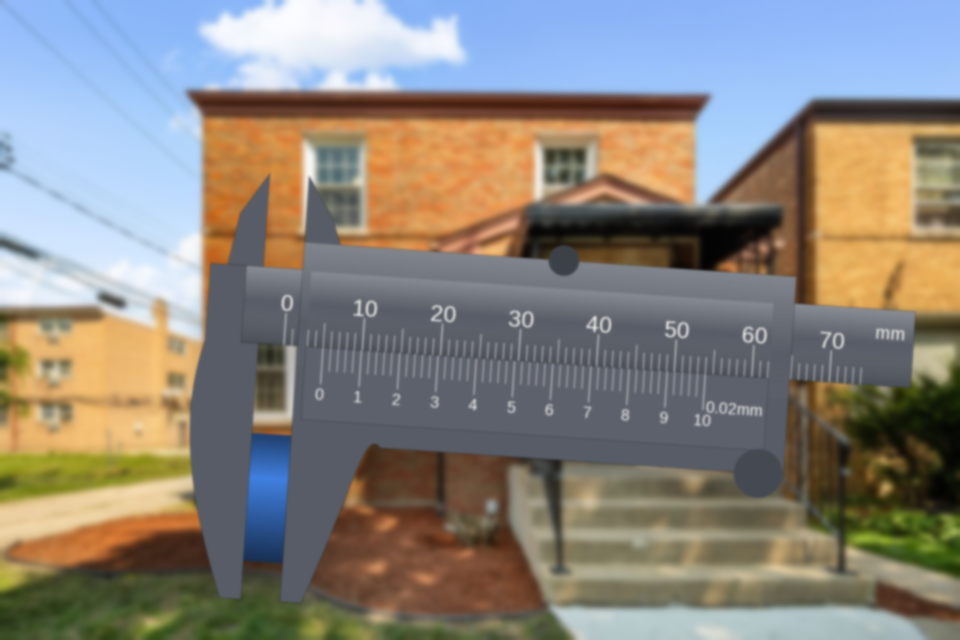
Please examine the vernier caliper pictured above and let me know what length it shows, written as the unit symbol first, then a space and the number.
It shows mm 5.0
